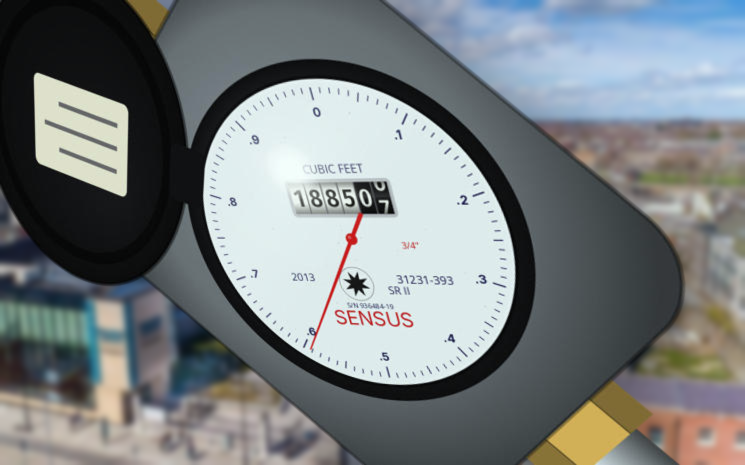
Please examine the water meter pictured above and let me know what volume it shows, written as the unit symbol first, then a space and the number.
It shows ft³ 188506.59
